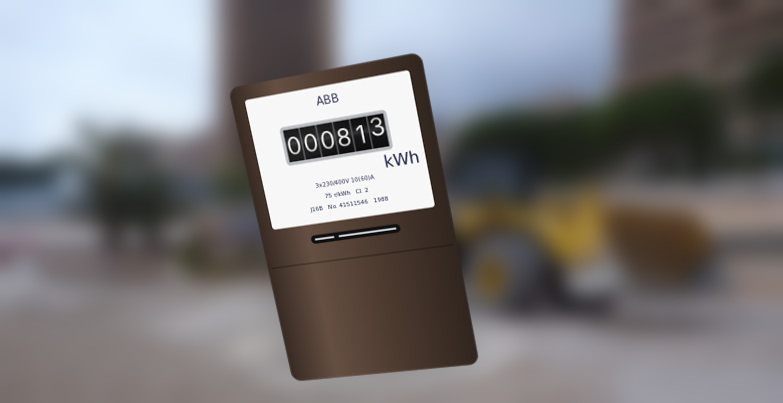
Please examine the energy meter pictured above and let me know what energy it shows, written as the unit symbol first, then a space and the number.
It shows kWh 813
